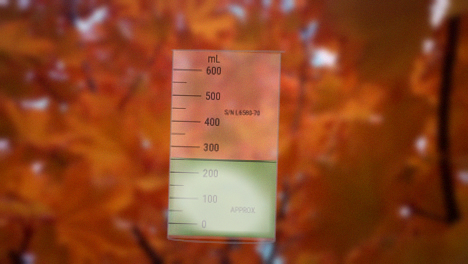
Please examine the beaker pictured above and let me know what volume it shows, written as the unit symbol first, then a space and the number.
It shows mL 250
